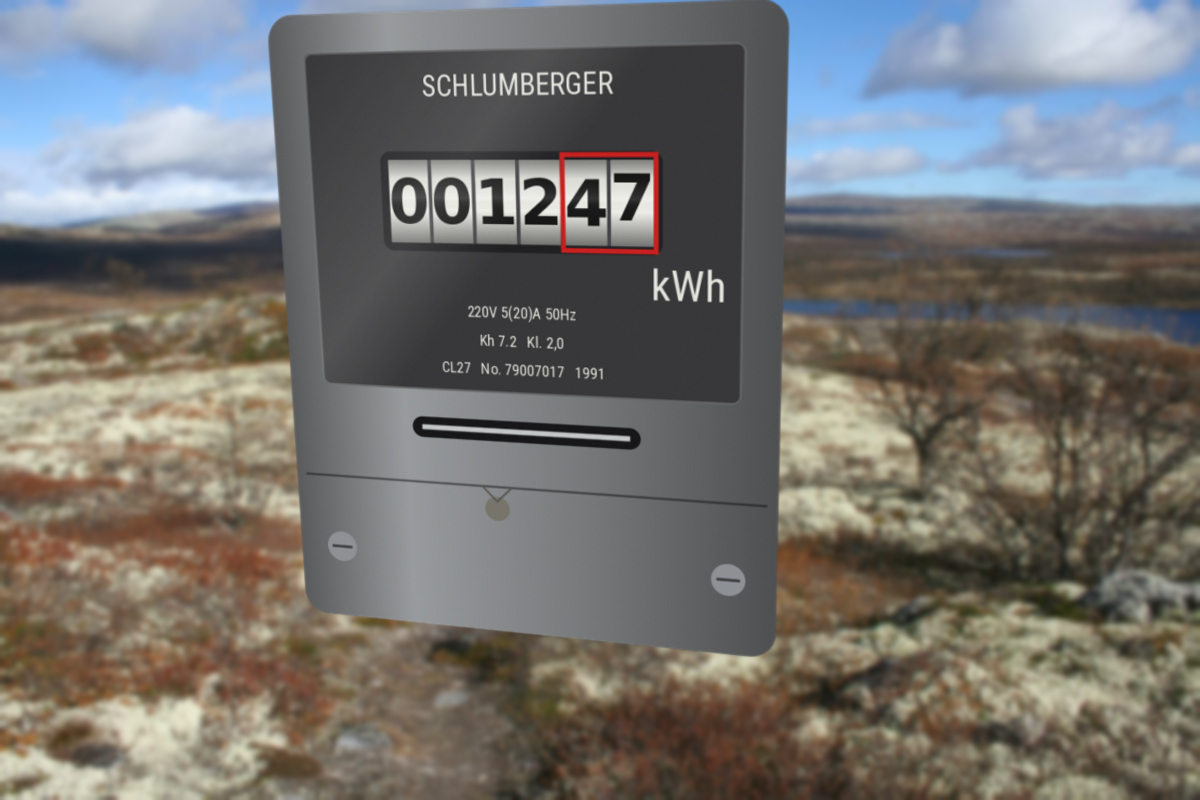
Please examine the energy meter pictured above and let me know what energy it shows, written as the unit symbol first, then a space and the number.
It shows kWh 12.47
